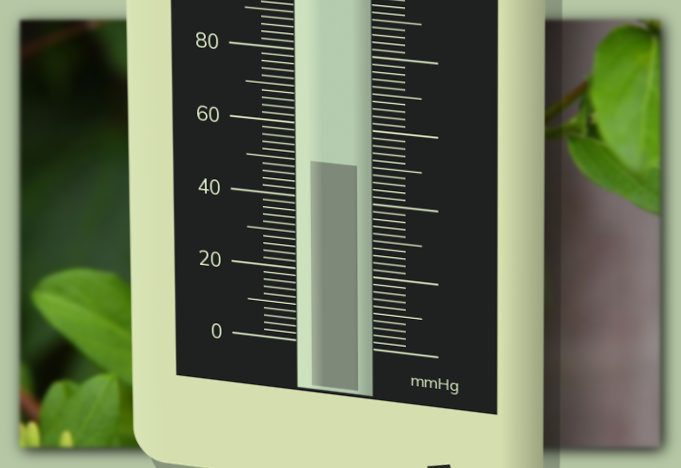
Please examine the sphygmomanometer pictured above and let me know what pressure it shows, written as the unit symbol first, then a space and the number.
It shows mmHg 50
